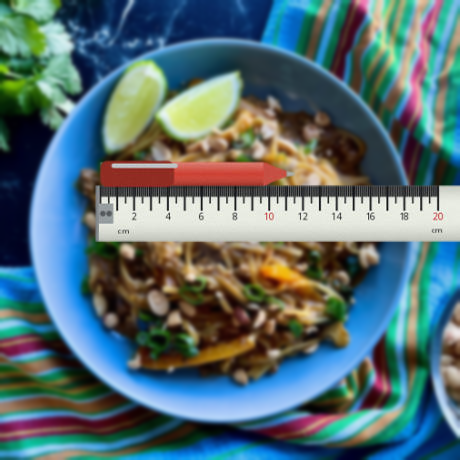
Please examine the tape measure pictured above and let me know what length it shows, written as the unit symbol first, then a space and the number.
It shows cm 11.5
